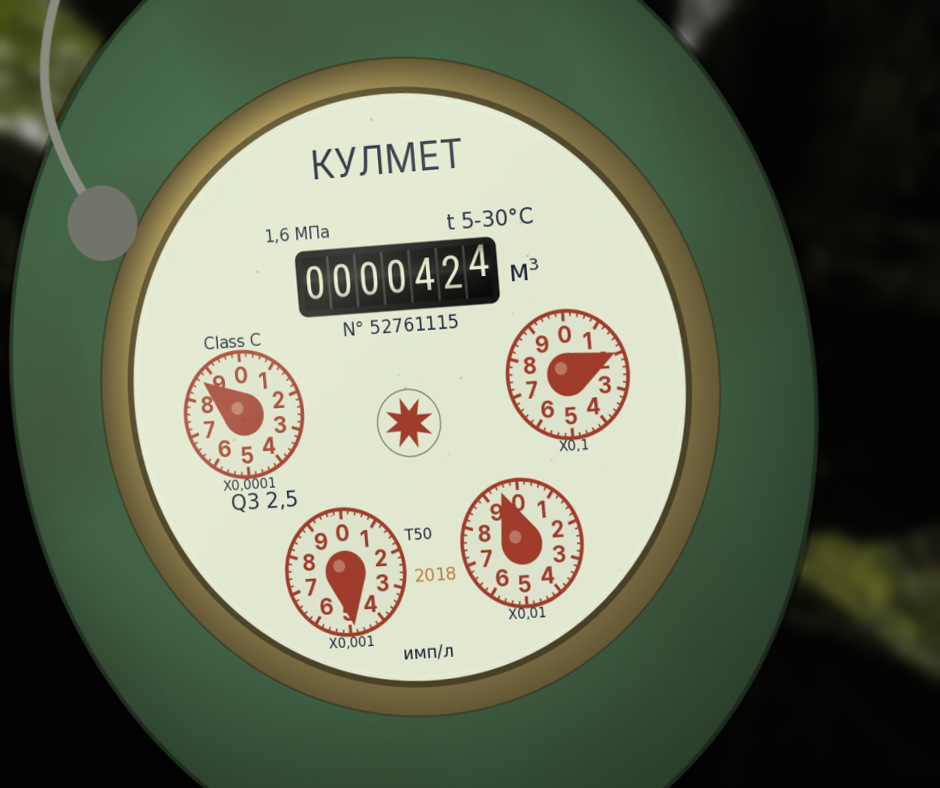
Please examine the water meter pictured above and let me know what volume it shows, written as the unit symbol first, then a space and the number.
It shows m³ 424.1948
